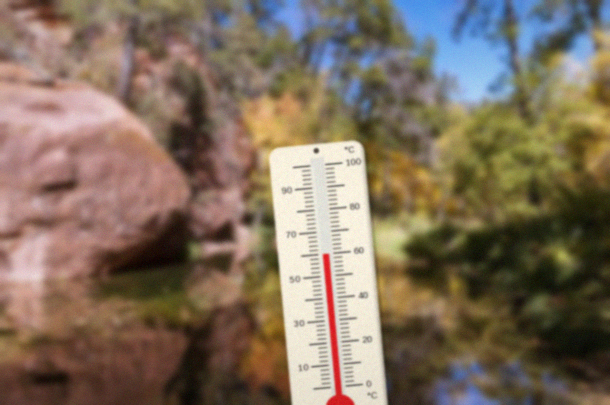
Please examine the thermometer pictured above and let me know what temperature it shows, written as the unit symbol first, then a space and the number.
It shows °C 60
